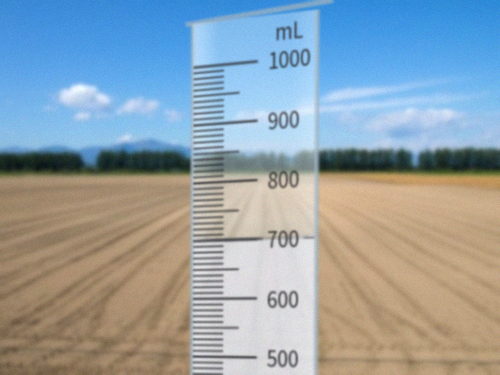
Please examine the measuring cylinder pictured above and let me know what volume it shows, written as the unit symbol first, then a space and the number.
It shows mL 700
